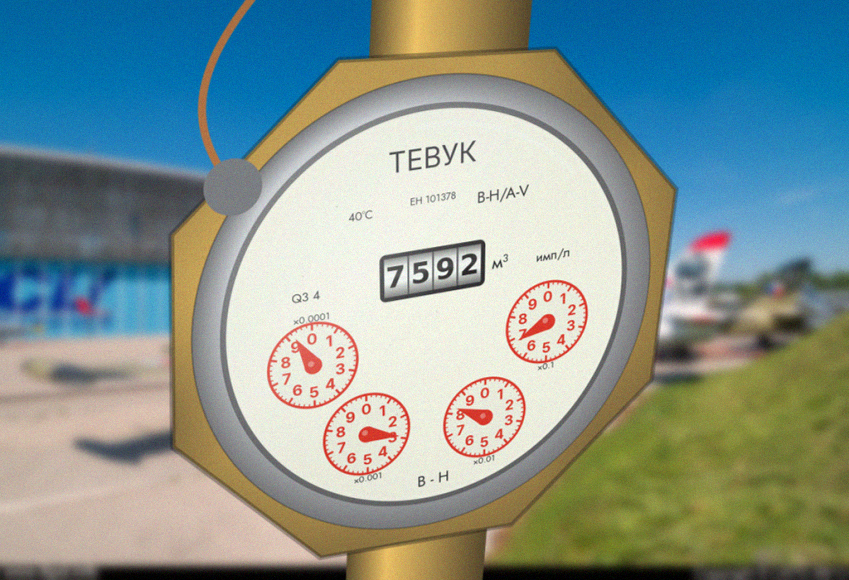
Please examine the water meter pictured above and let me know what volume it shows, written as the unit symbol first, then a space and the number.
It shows m³ 7592.6829
